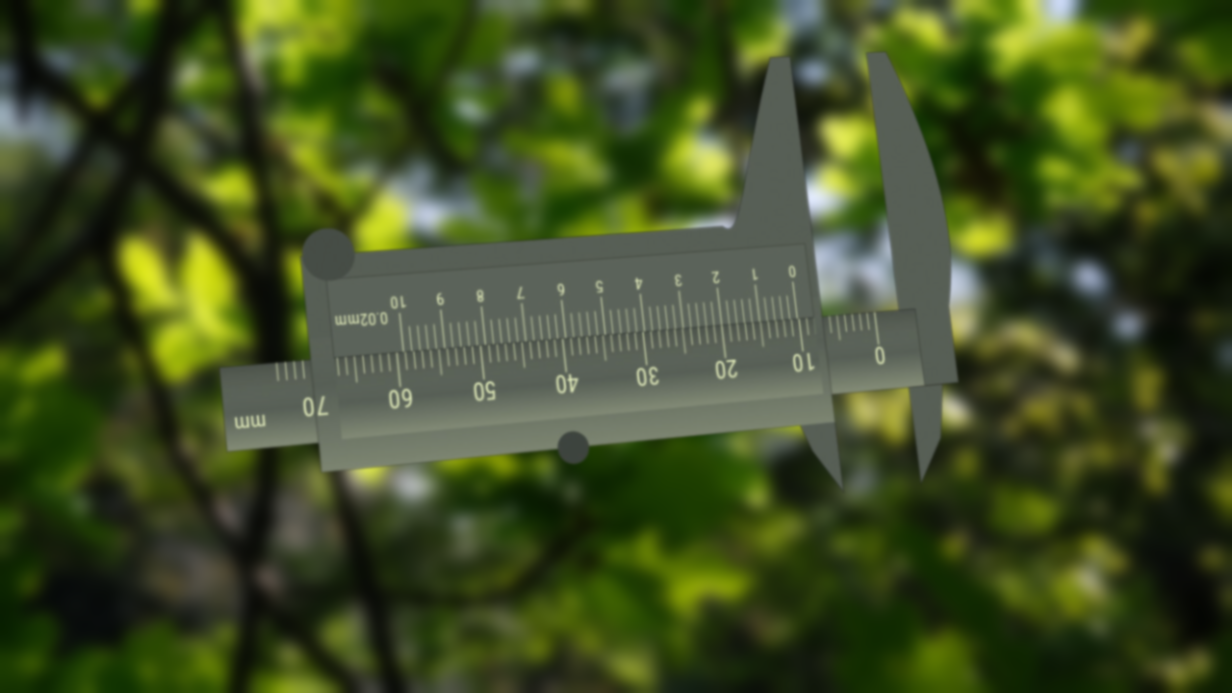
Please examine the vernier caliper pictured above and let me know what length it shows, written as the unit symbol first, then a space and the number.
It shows mm 10.2
